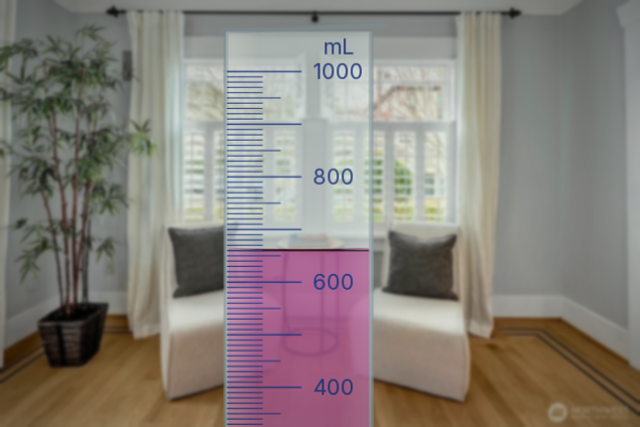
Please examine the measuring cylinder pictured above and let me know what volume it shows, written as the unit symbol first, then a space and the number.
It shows mL 660
